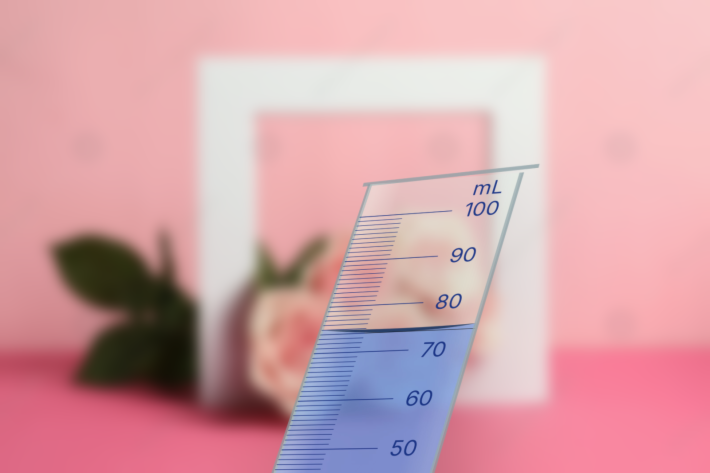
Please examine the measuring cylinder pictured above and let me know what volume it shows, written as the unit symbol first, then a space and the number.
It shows mL 74
